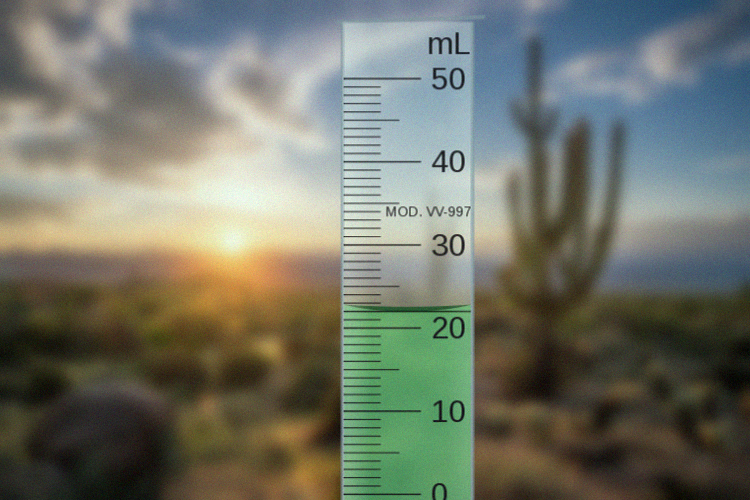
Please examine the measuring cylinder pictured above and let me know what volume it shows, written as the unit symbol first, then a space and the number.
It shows mL 22
